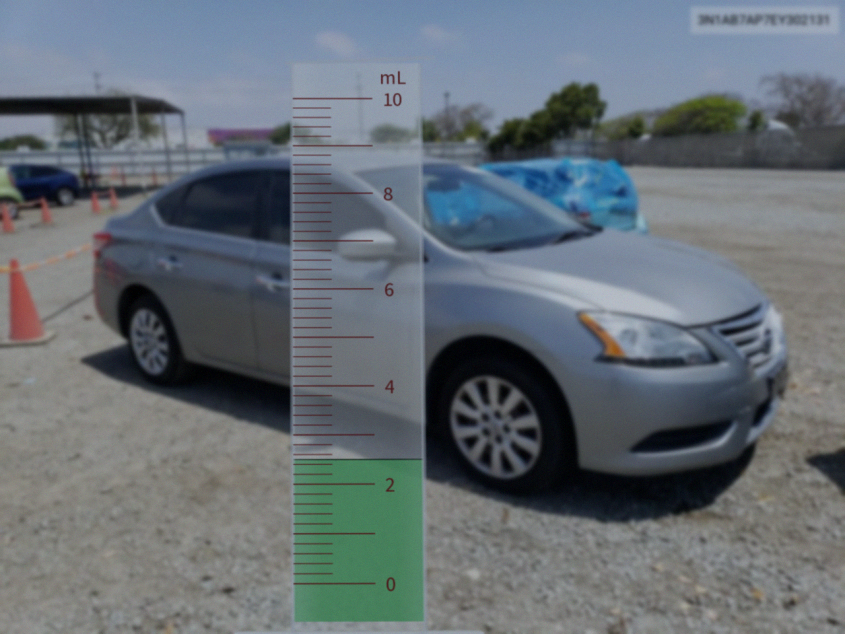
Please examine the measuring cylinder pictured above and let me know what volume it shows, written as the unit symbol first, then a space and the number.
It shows mL 2.5
